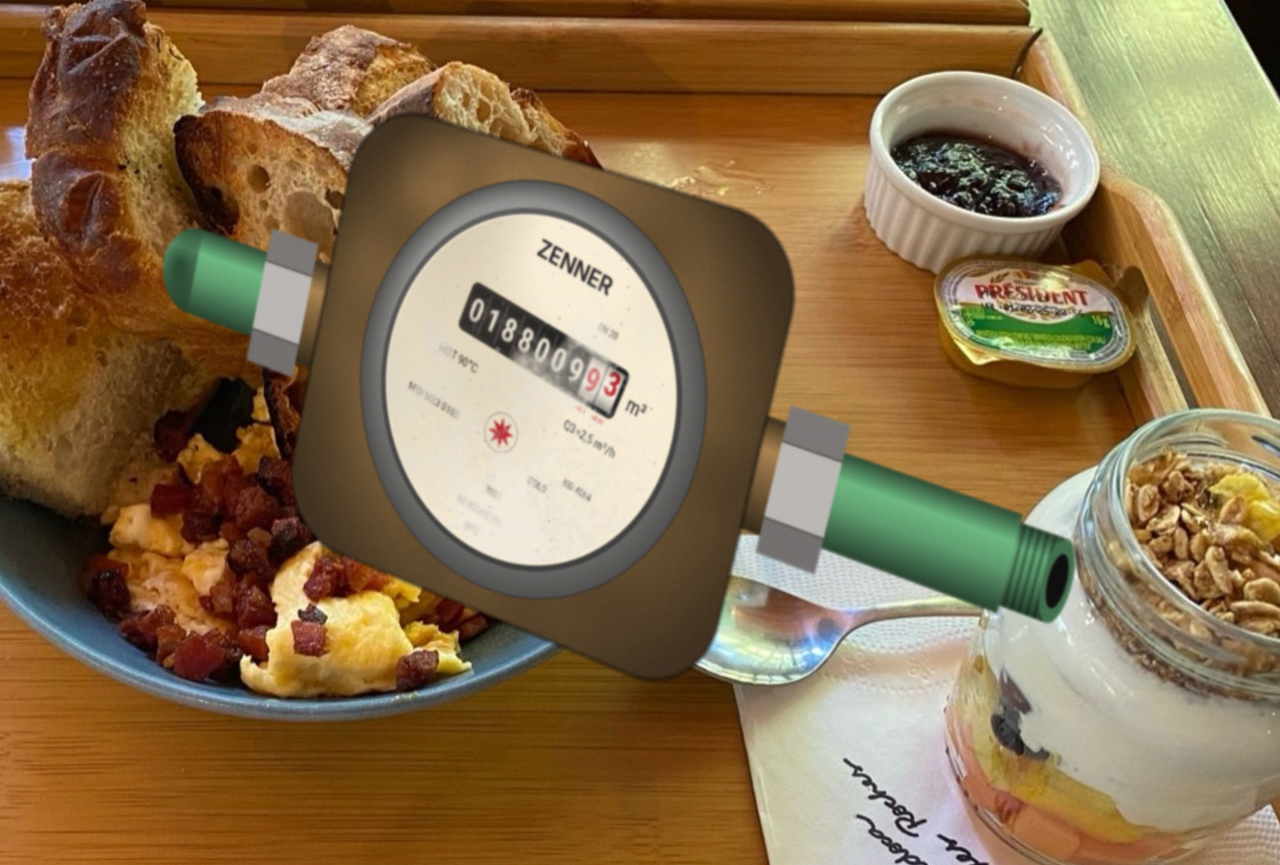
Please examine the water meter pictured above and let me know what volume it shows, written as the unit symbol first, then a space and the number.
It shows m³ 188009.93
